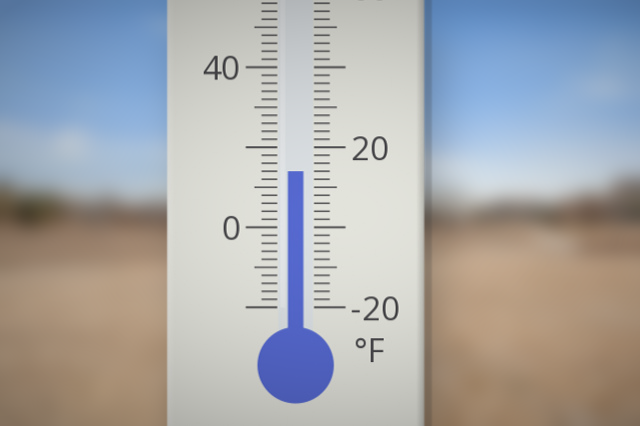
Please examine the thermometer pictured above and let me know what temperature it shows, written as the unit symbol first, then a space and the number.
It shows °F 14
